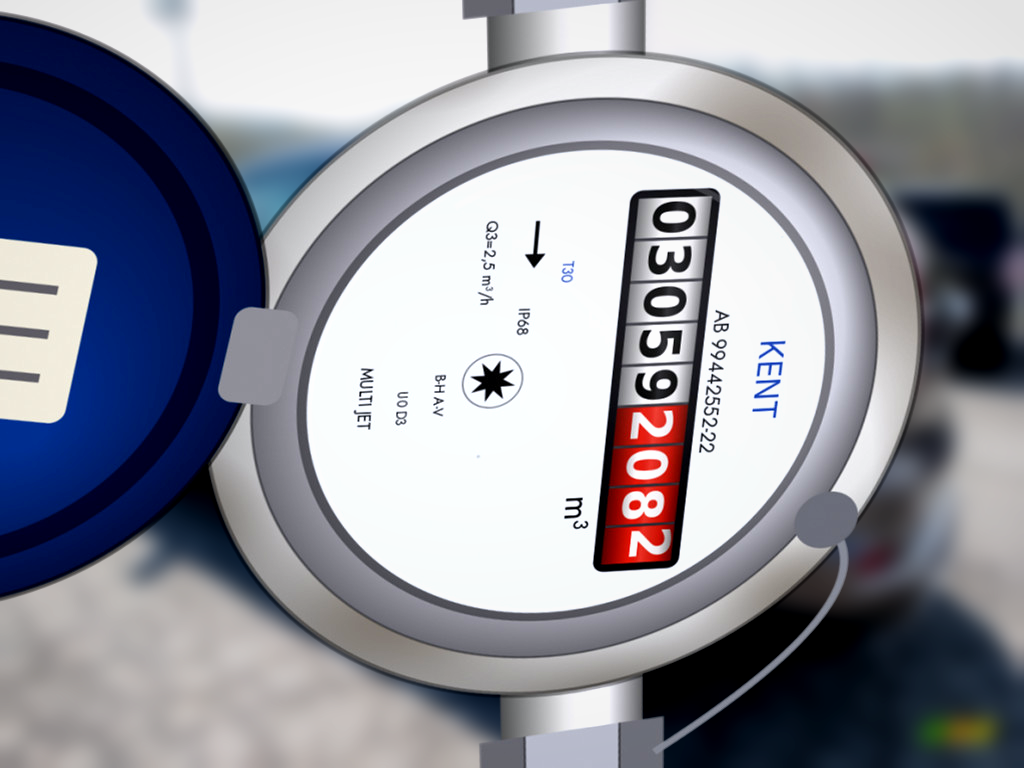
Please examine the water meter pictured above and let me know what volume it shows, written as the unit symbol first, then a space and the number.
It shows m³ 3059.2082
